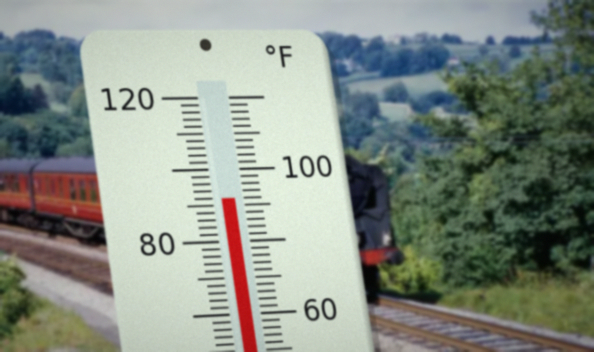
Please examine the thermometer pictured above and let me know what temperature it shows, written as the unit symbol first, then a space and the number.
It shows °F 92
